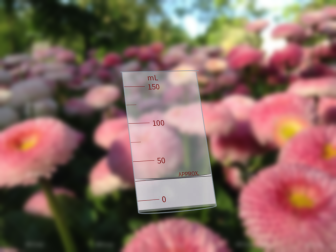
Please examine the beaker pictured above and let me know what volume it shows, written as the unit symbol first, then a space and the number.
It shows mL 25
